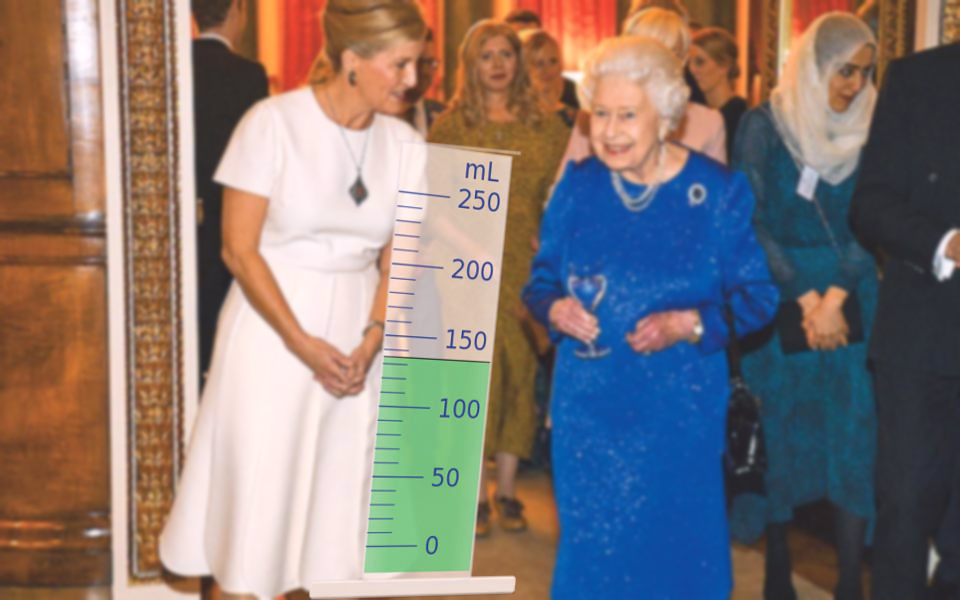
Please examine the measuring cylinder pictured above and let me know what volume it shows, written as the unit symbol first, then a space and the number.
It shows mL 135
